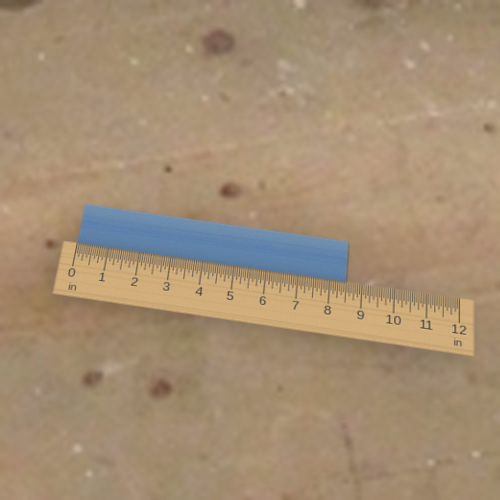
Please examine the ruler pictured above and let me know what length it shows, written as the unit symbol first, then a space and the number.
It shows in 8.5
